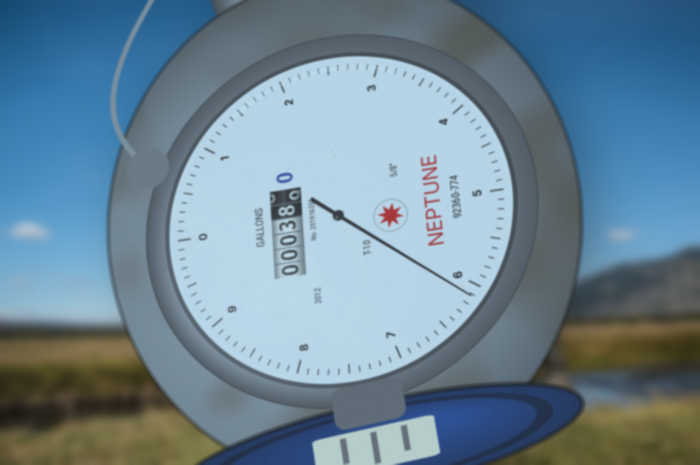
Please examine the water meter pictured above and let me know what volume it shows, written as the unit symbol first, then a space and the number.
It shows gal 3886.1
